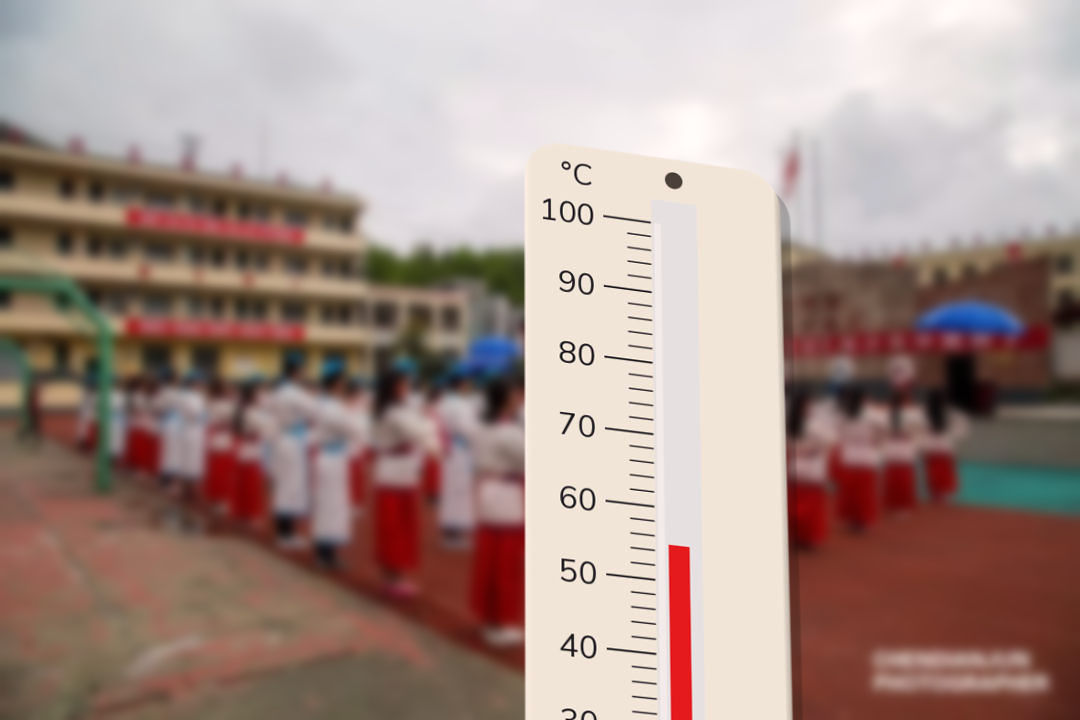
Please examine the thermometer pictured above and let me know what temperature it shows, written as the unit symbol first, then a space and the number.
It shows °C 55
